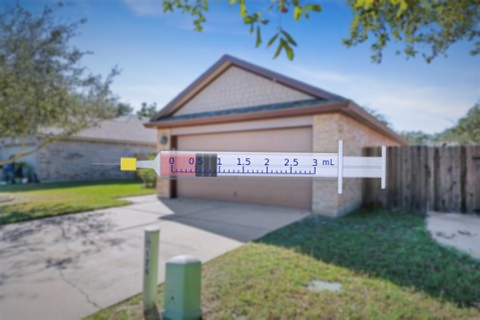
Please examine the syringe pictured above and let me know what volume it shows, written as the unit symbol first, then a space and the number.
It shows mL 0.5
